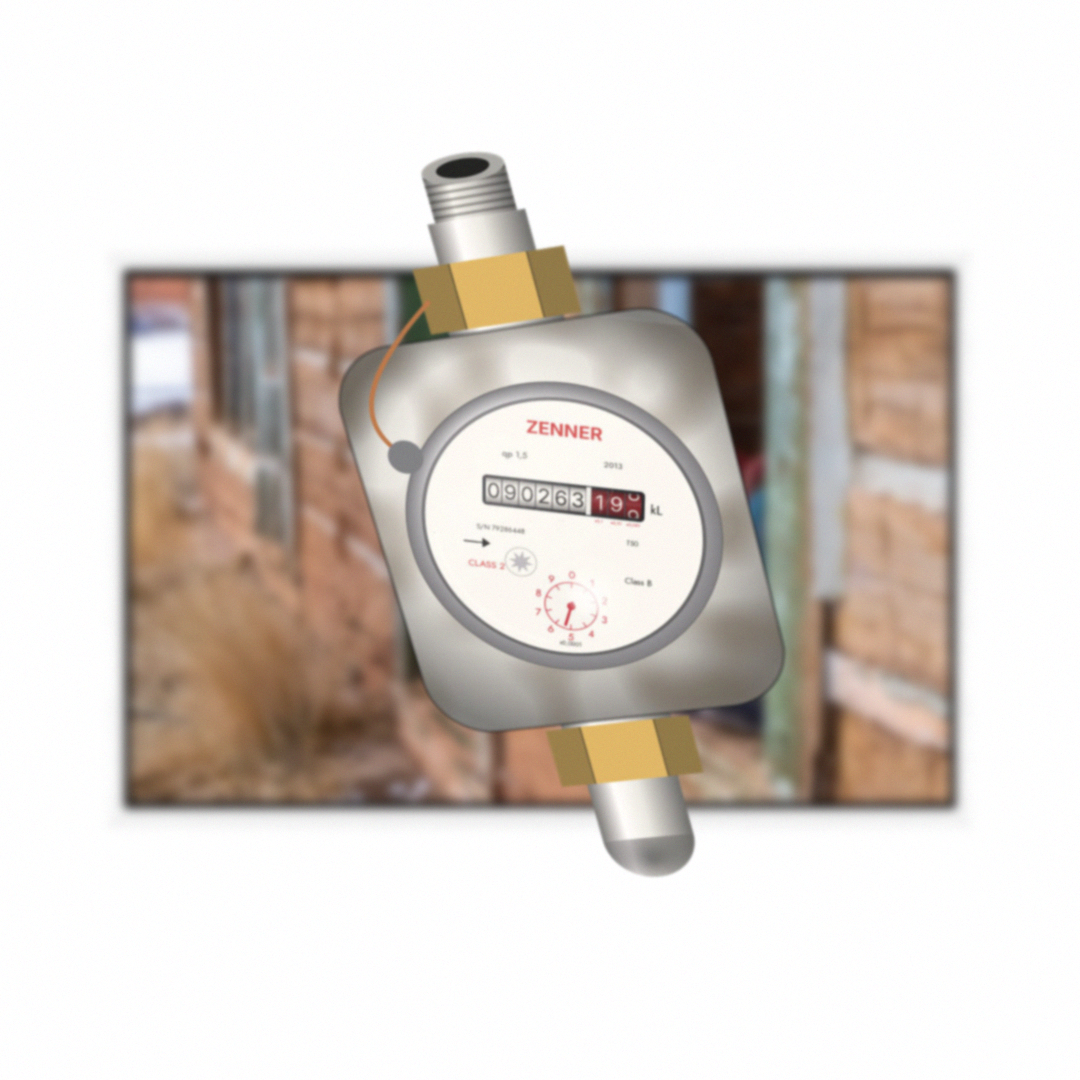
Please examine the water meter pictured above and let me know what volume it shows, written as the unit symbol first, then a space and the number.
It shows kL 90263.1985
